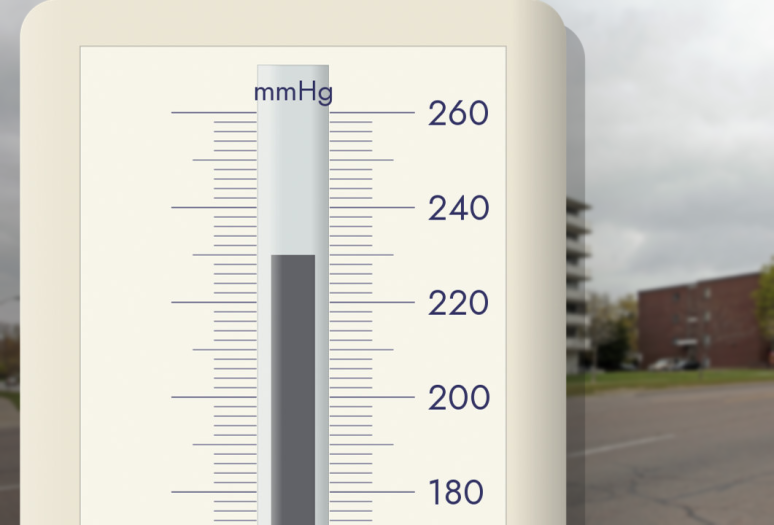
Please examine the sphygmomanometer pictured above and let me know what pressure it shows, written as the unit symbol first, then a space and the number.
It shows mmHg 230
